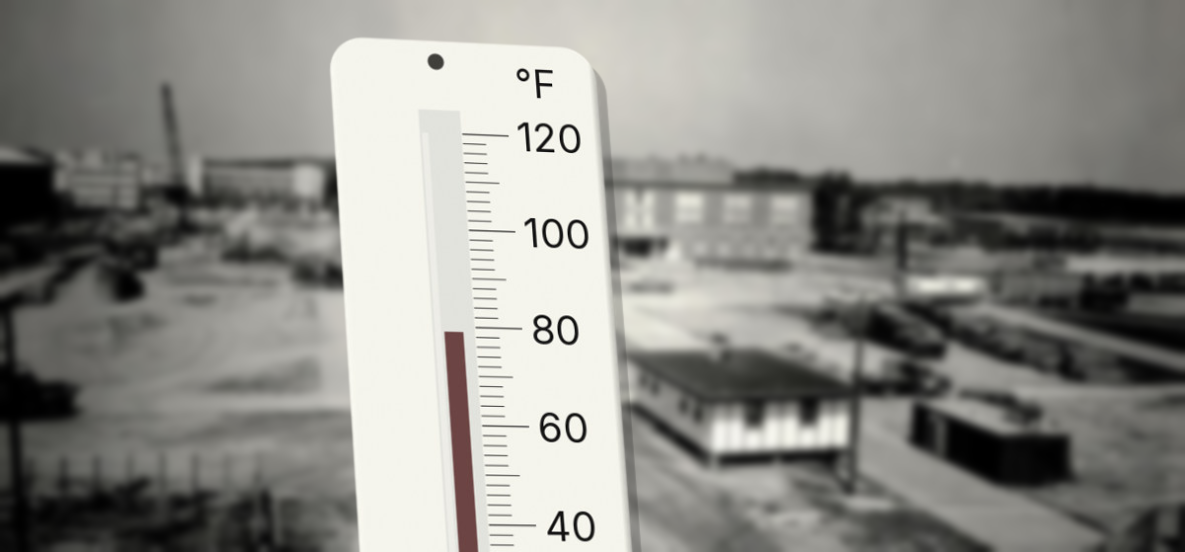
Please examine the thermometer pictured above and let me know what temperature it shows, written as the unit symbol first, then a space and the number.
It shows °F 79
